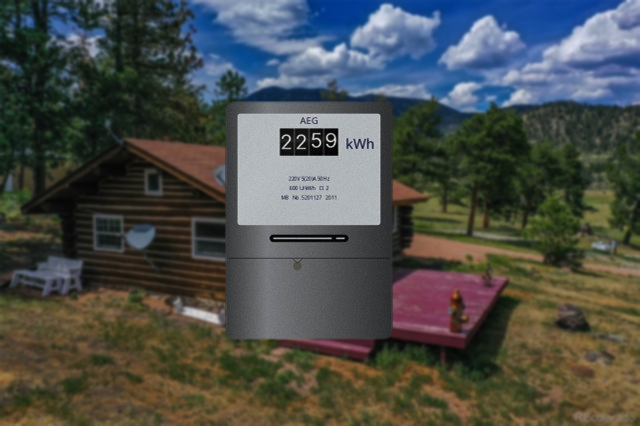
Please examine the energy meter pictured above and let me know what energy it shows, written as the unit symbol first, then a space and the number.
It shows kWh 2259
